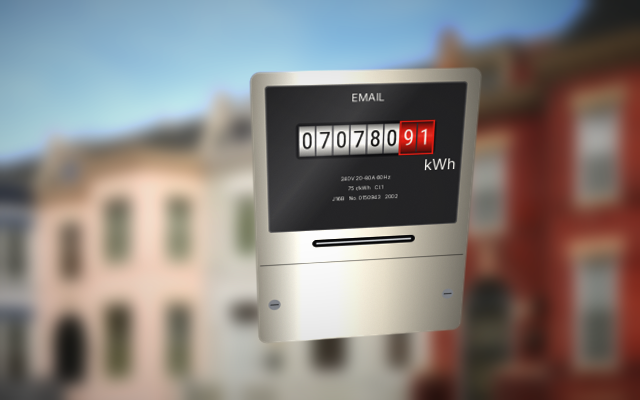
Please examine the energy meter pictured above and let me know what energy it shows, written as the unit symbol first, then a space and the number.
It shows kWh 70780.91
